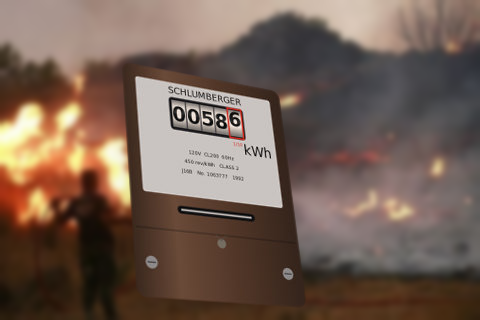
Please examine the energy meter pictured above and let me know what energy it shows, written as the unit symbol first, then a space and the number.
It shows kWh 58.6
